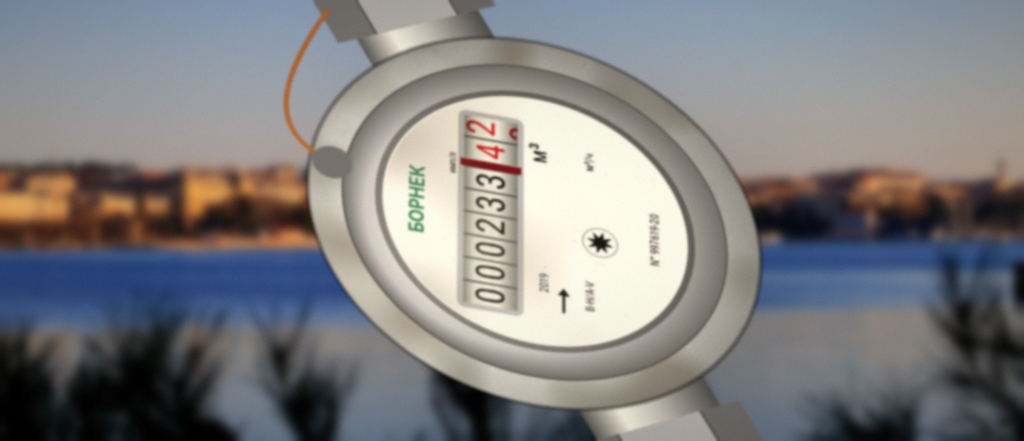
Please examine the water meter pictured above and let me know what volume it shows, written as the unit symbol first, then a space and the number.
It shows m³ 233.42
